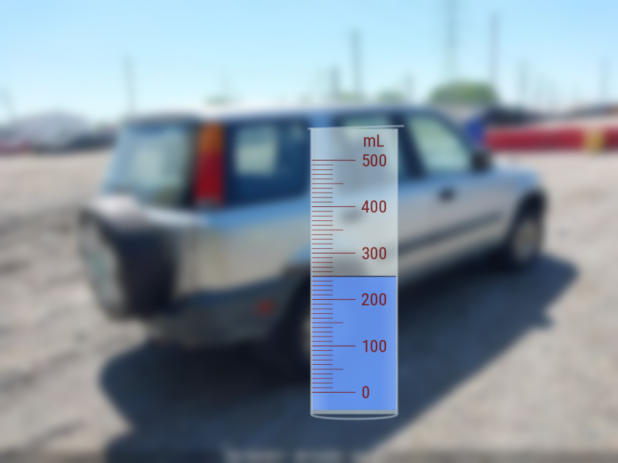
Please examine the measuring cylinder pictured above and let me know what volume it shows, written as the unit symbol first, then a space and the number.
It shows mL 250
